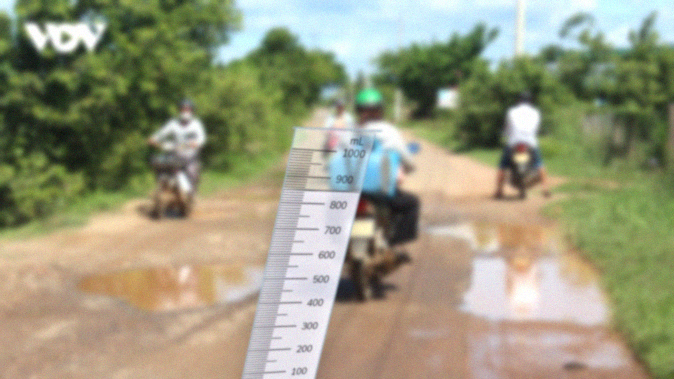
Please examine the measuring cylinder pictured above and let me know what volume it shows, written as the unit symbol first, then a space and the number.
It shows mL 850
